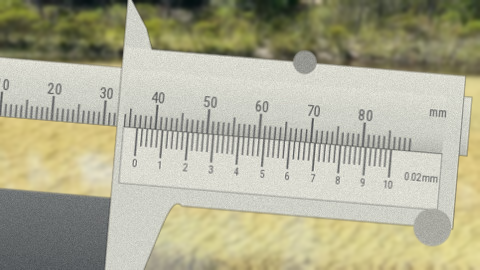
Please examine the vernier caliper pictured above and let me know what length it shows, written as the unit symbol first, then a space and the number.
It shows mm 36.5
